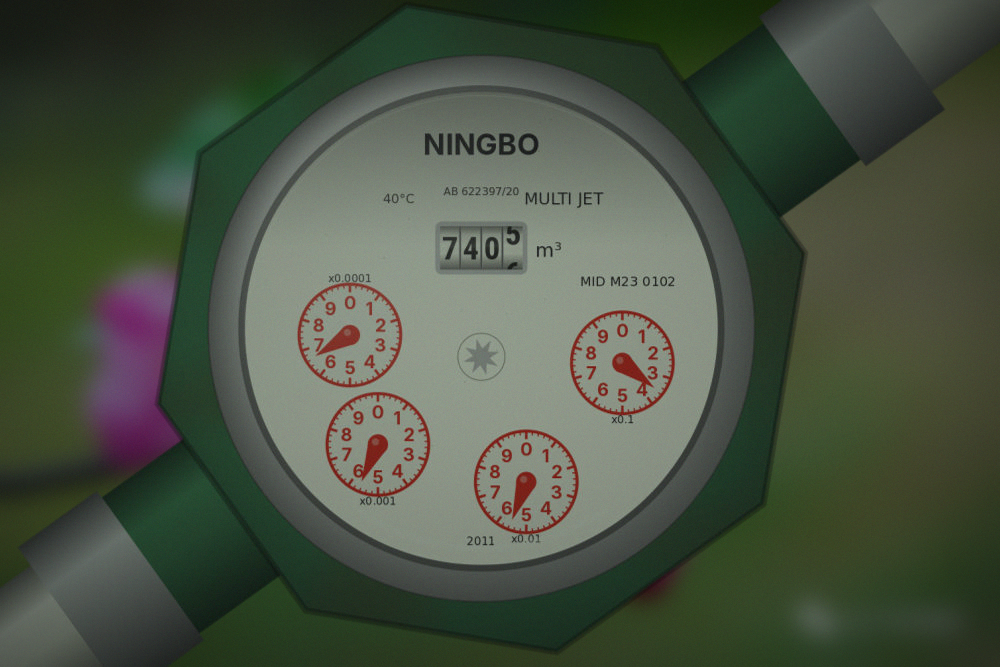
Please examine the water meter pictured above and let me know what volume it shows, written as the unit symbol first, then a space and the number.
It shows m³ 7405.3556
